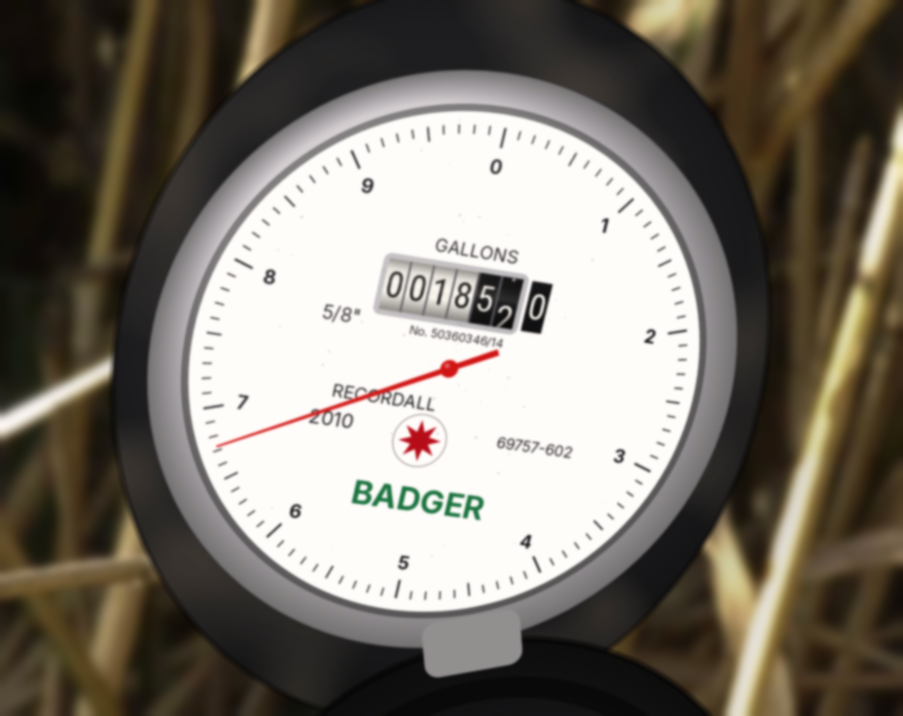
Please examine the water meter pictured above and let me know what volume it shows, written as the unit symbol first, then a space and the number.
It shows gal 18516.7
